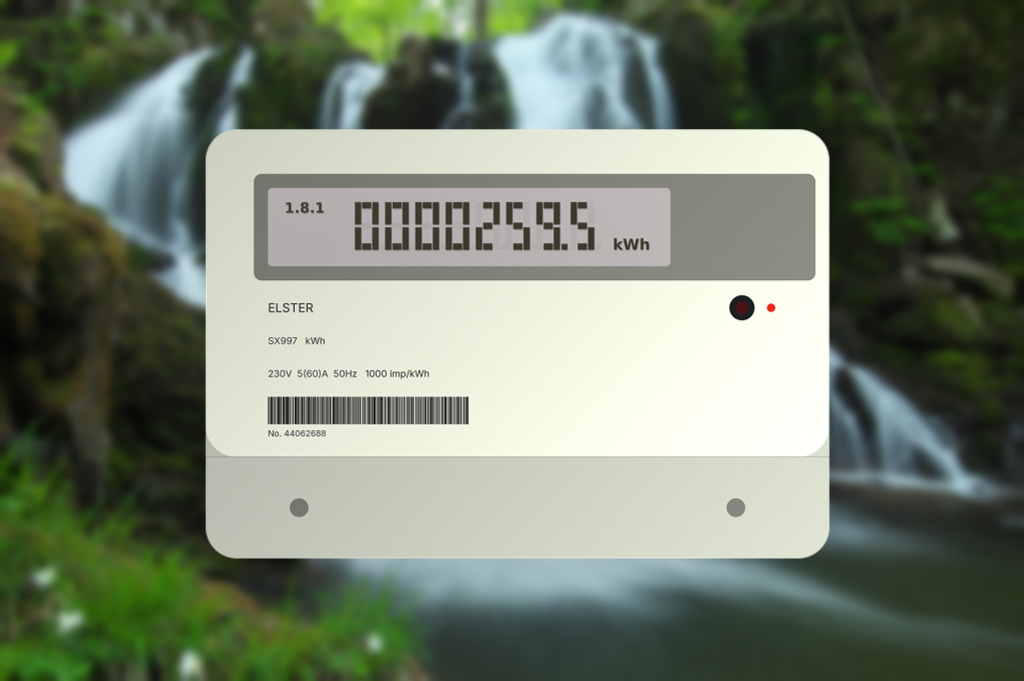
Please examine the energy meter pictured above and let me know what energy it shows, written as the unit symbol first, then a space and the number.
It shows kWh 259.5
